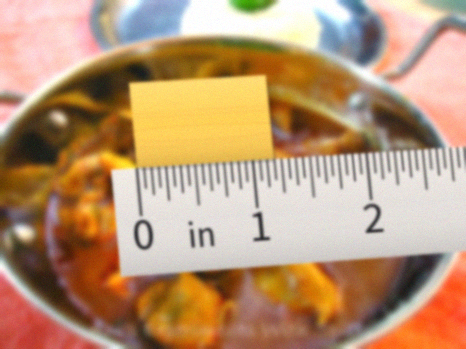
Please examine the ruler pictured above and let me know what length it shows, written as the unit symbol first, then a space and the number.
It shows in 1.1875
